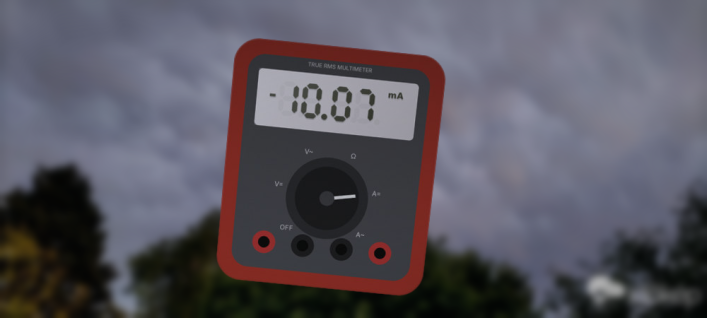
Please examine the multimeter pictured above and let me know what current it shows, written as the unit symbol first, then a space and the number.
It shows mA -10.07
